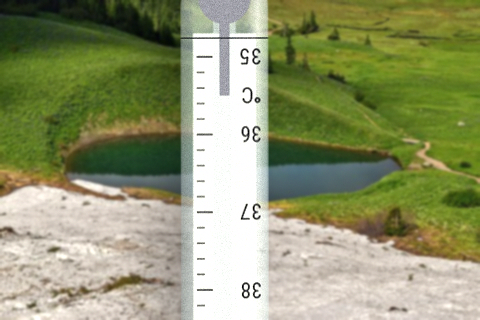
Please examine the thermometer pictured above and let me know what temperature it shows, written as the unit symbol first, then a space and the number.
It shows °C 35.5
